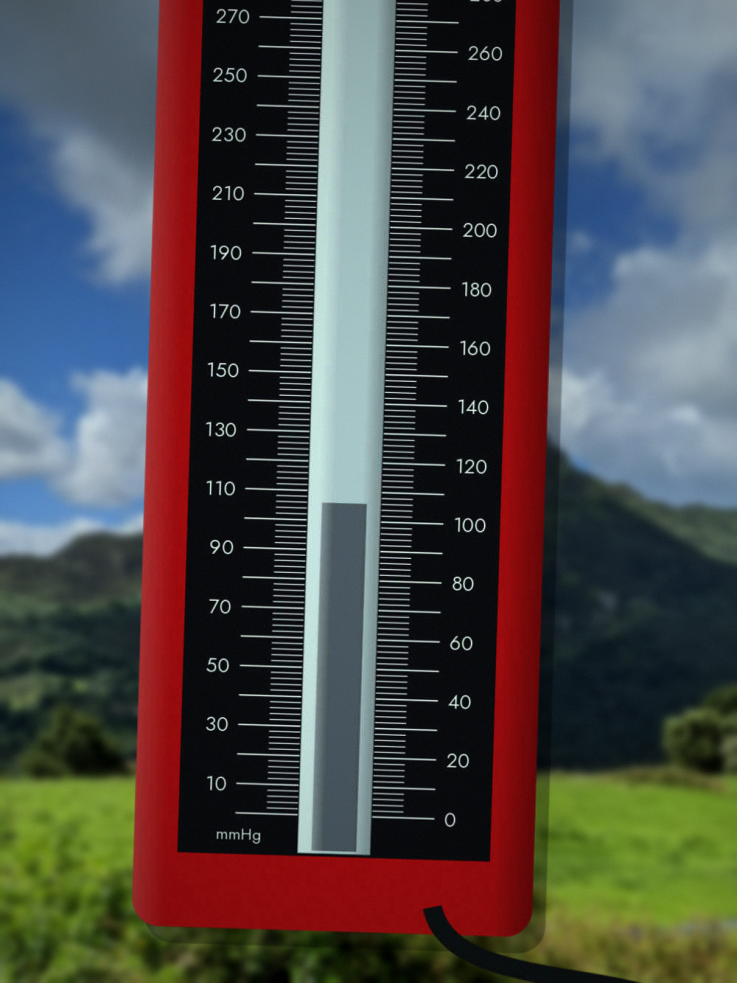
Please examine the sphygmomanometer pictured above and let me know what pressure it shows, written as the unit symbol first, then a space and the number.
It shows mmHg 106
